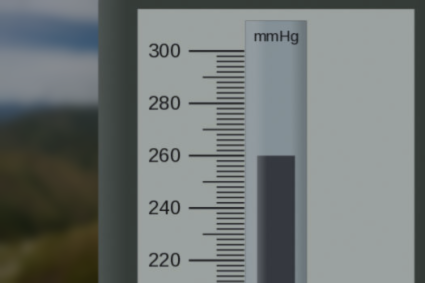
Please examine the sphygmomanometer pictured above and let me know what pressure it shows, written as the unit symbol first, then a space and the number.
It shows mmHg 260
